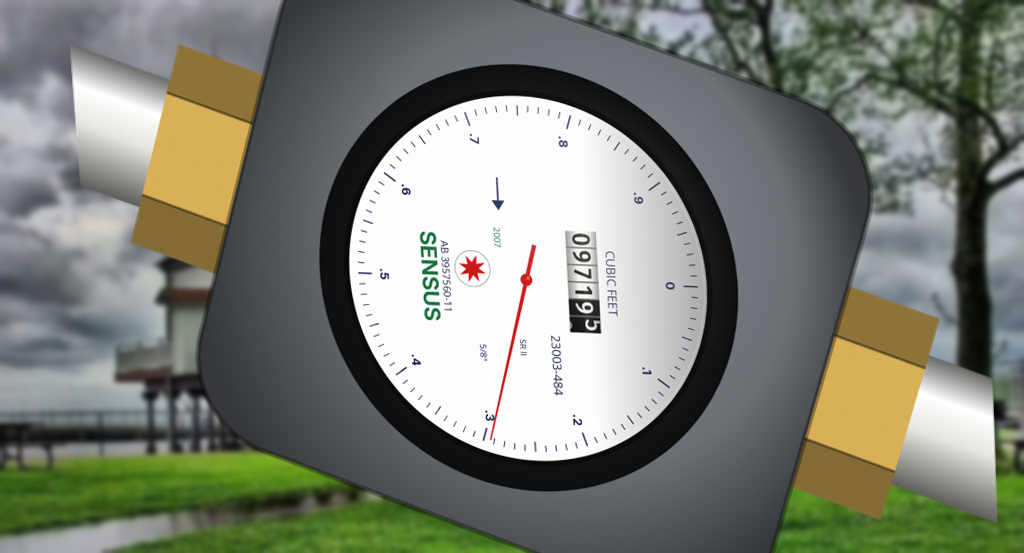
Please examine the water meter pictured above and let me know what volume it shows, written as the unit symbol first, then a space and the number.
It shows ft³ 97195.29
